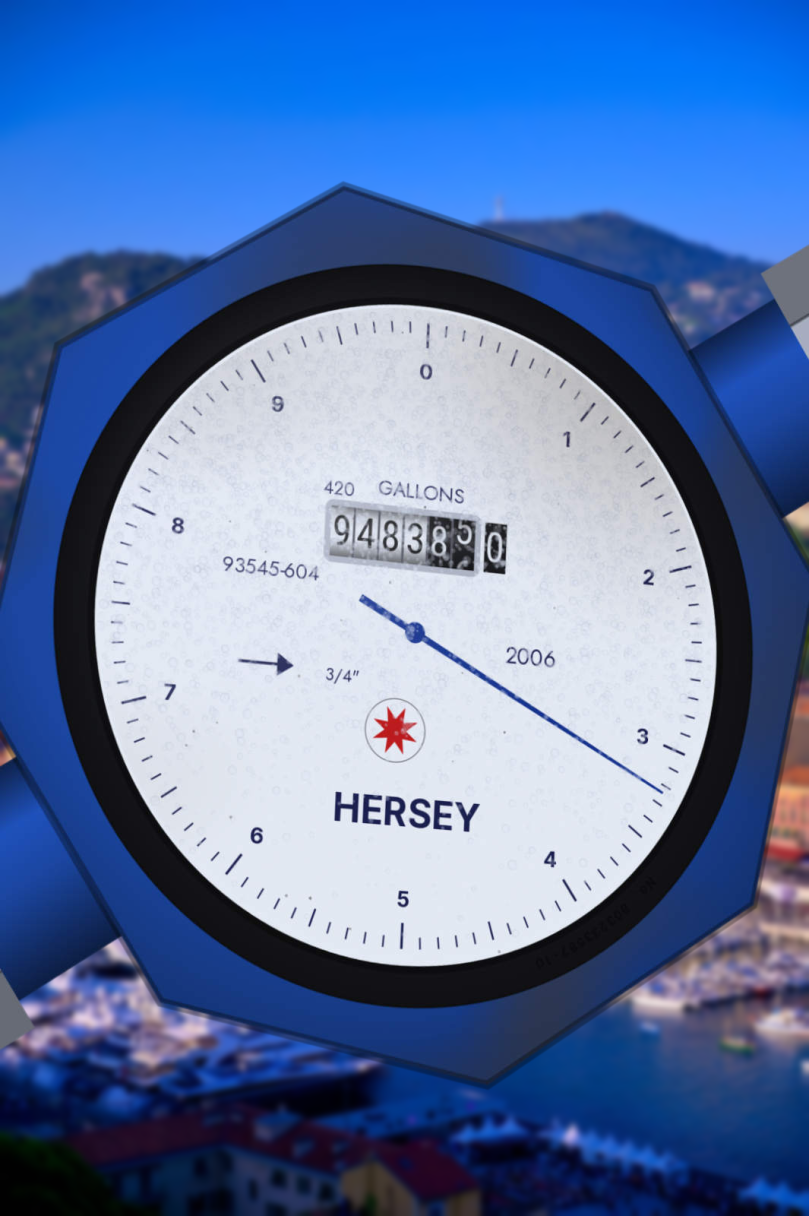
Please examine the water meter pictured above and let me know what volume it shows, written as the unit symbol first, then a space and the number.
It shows gal 9483853.2
